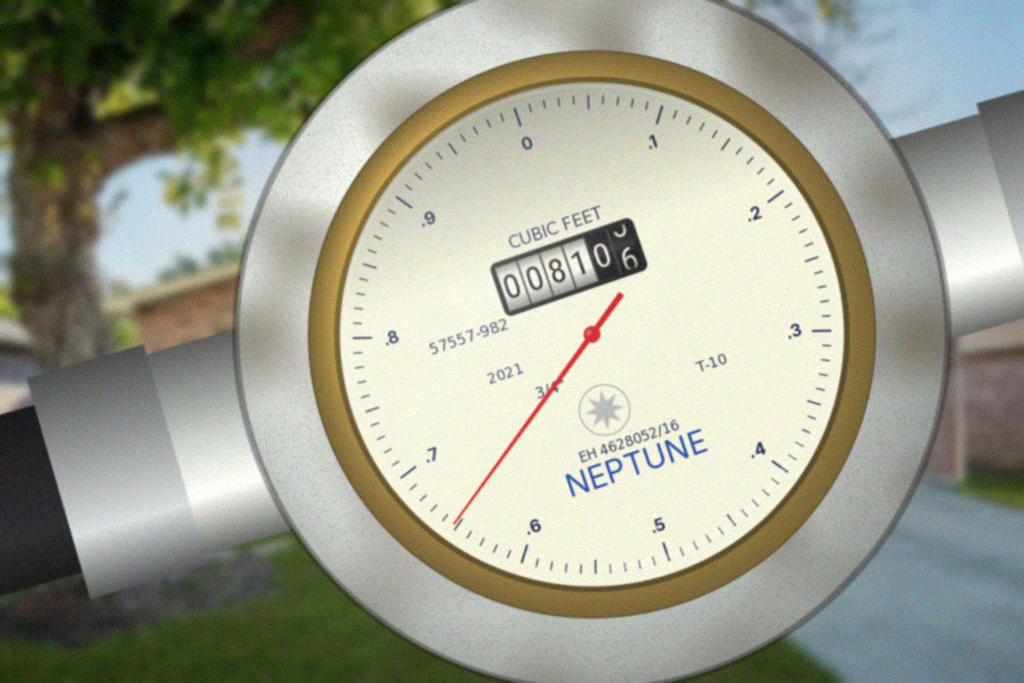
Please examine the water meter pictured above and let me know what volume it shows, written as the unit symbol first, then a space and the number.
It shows ft³ 8105.65
